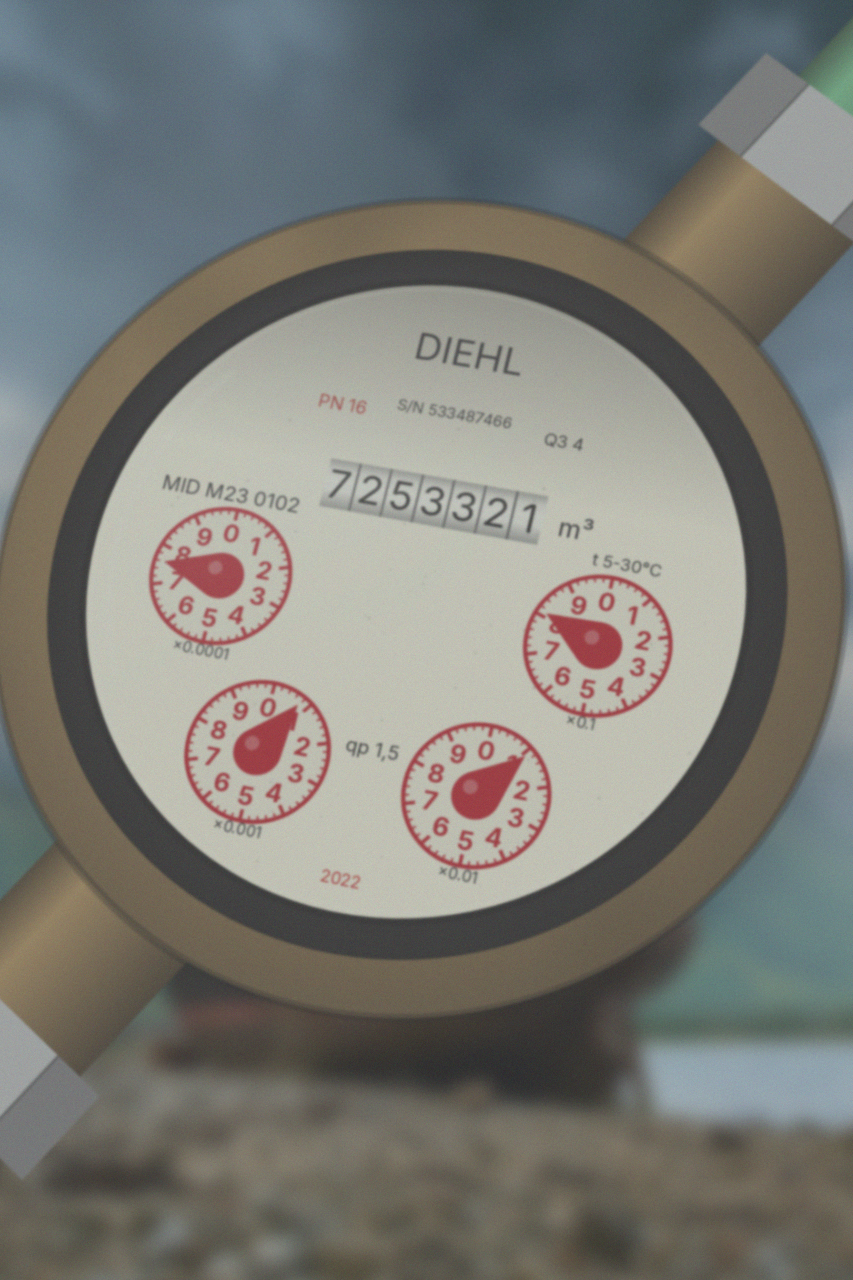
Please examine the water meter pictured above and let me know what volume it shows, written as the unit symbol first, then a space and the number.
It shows m³ 7253321.8107
